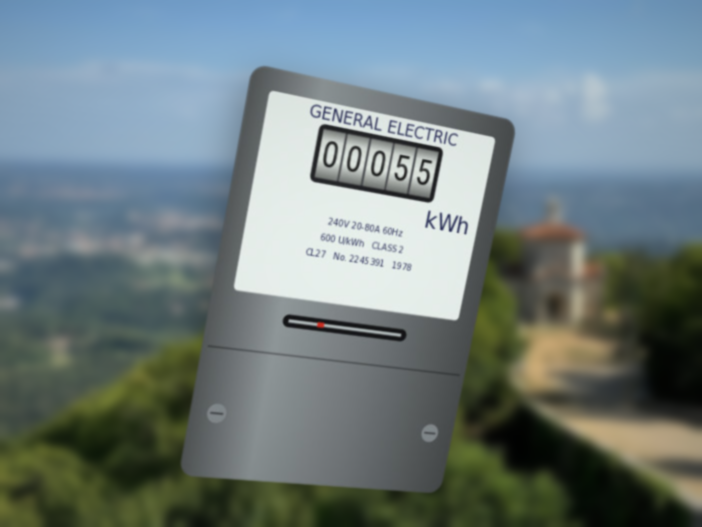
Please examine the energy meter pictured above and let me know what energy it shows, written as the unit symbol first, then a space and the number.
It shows kWh 55
